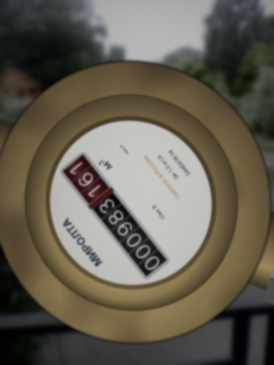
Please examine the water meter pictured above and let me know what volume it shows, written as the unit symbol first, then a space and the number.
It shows m³ 983.161
